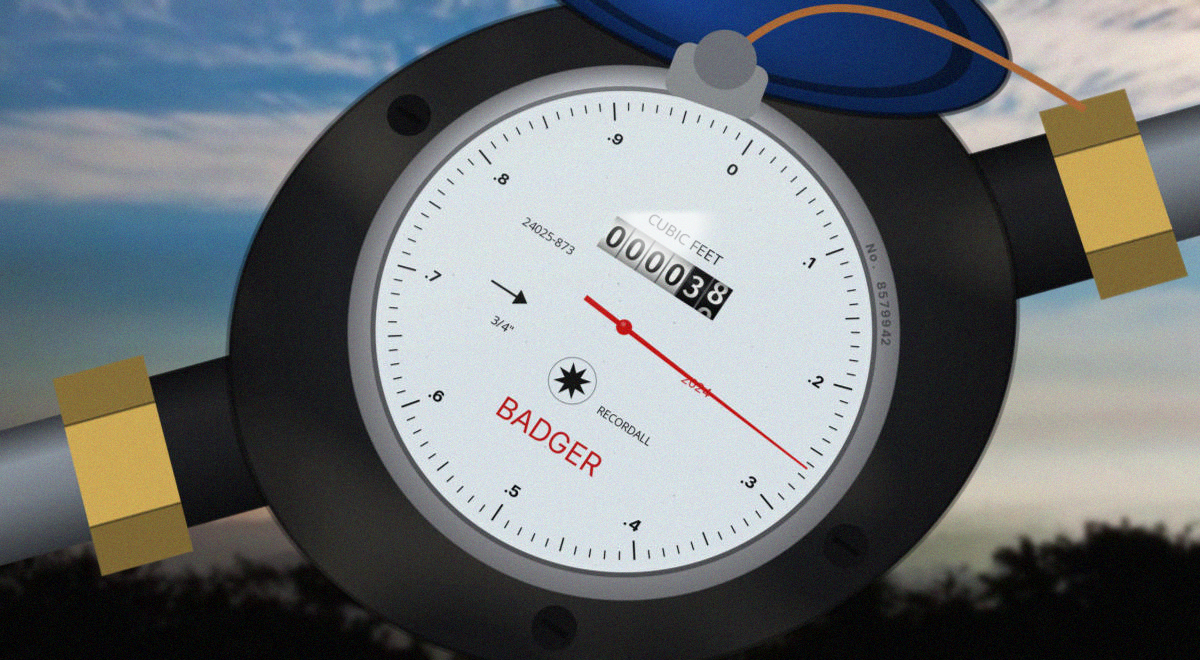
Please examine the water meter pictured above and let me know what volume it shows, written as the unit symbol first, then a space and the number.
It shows ft³ 38.26
